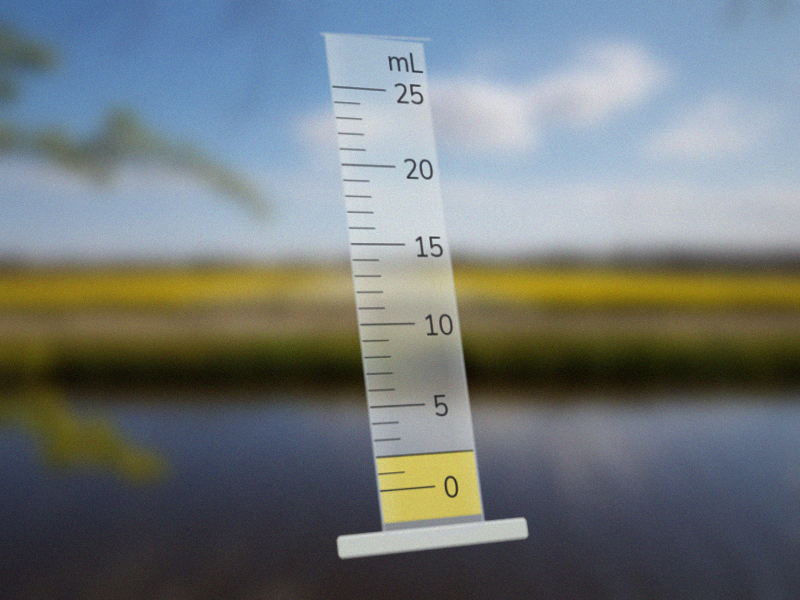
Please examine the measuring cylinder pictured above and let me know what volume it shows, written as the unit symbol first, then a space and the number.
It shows mL 2
